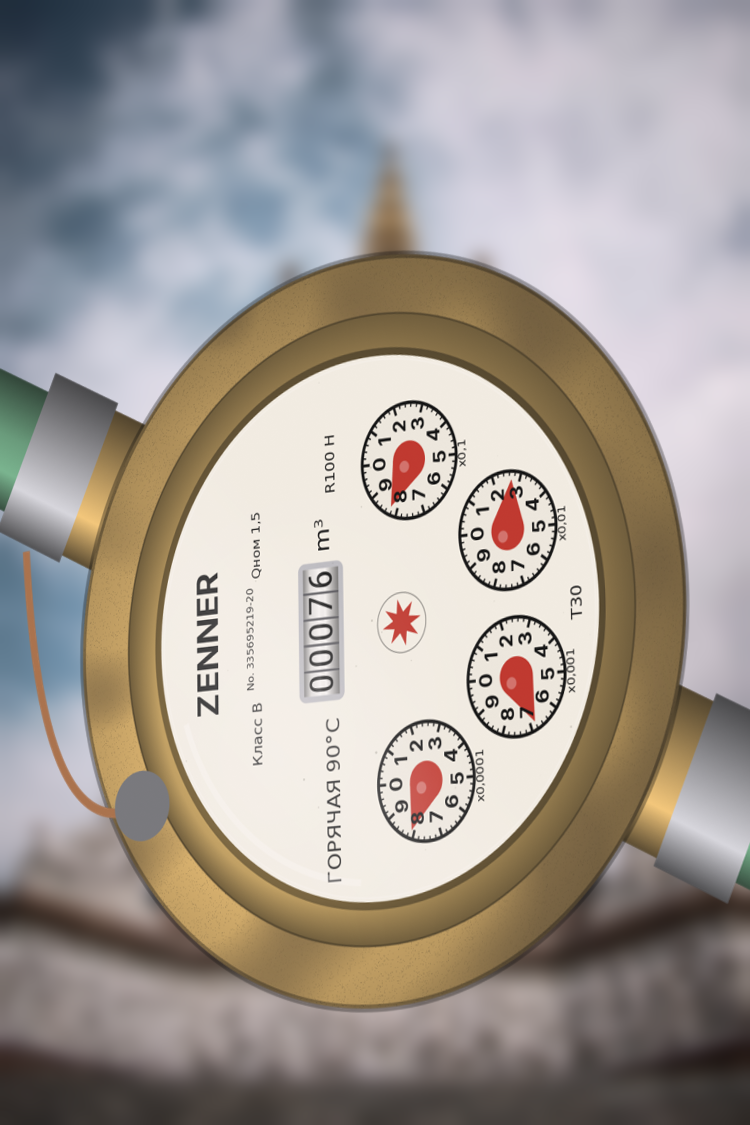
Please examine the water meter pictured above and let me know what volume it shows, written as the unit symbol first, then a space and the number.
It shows m³ 76.8268
